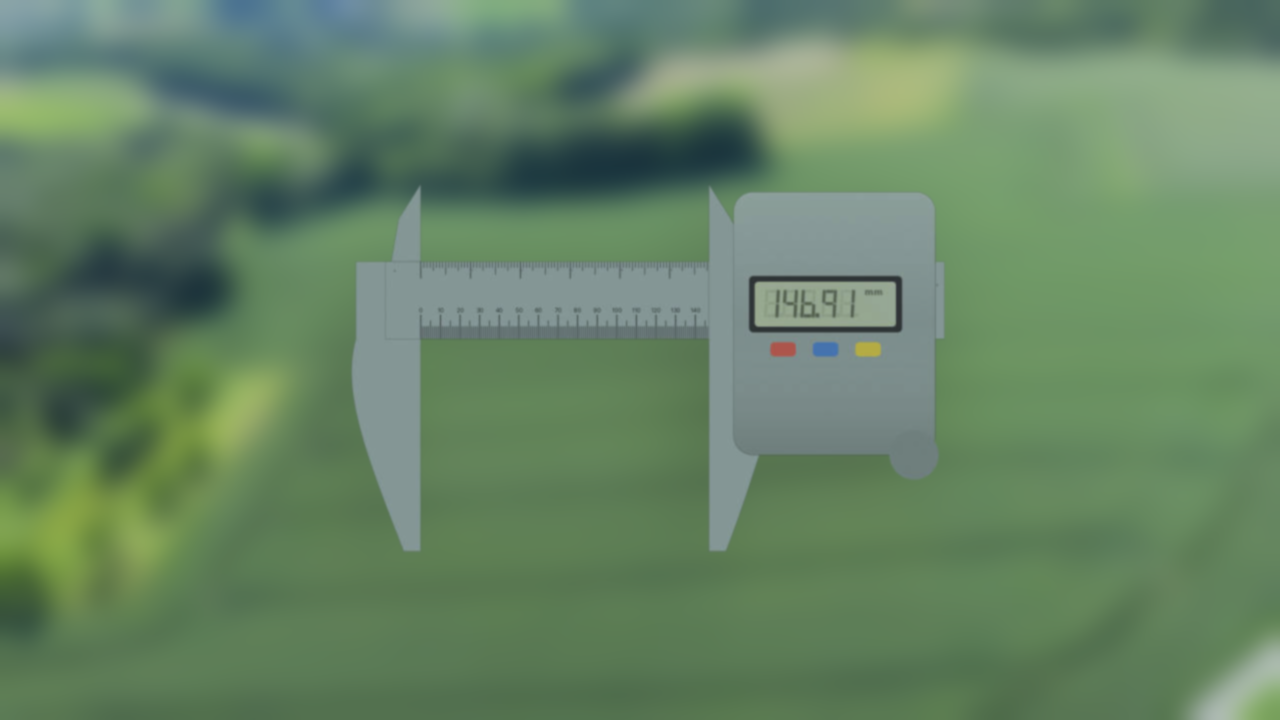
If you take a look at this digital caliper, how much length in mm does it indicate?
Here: 146.91 mm
